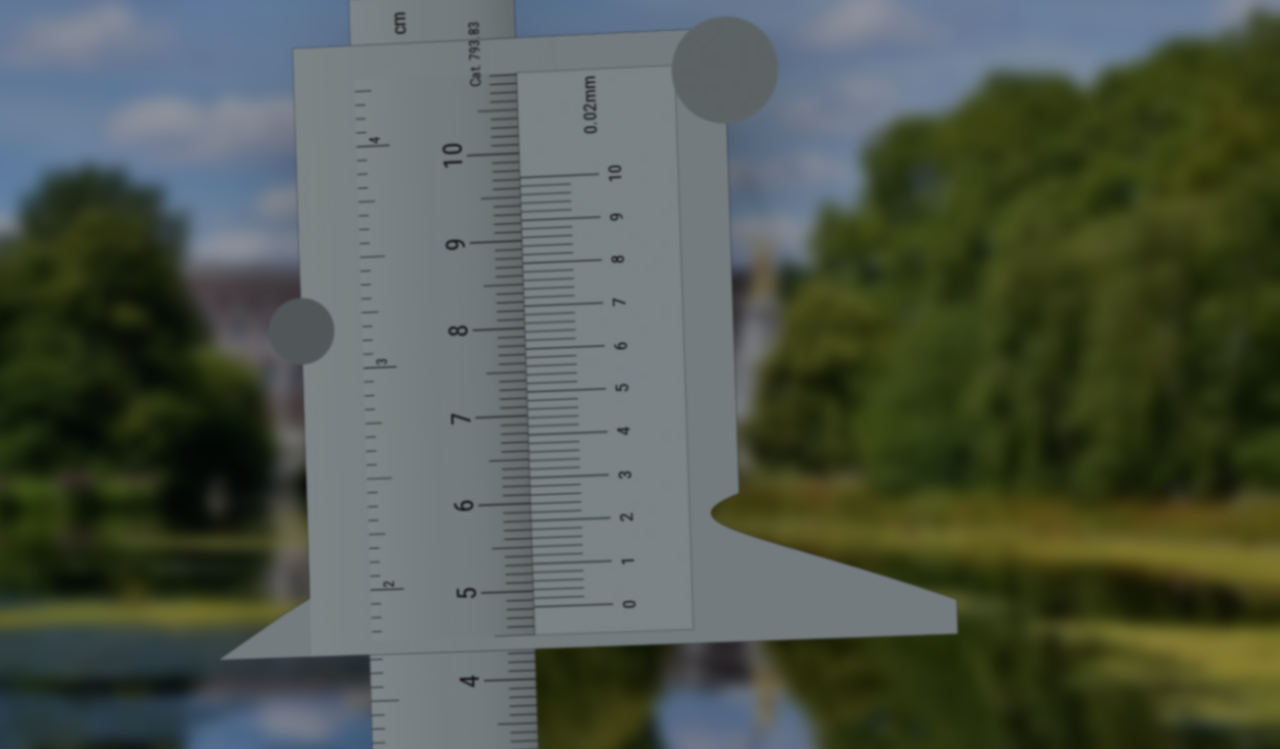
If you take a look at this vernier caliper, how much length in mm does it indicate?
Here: 48.2 mm
